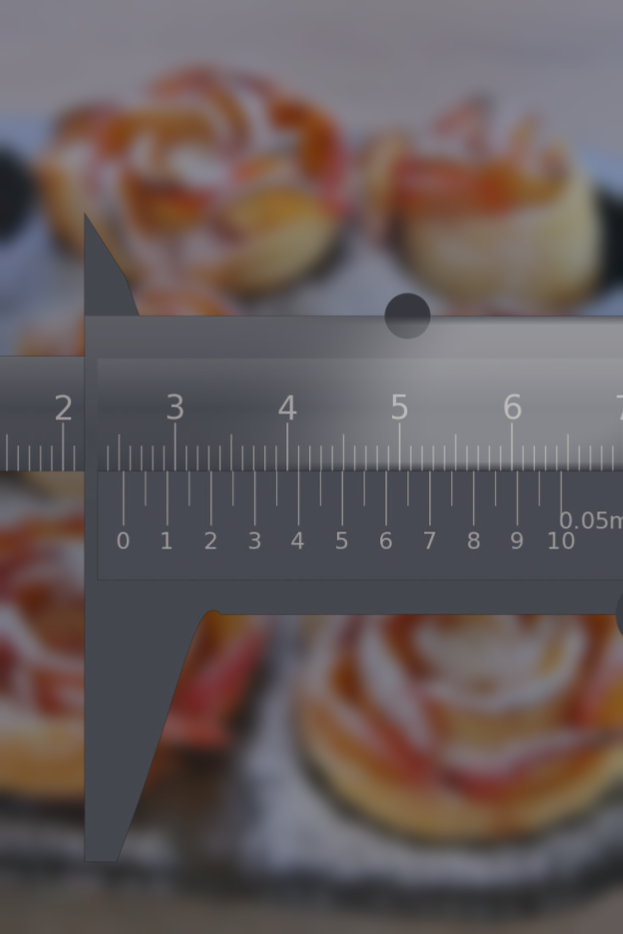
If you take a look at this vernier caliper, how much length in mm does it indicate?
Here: 25.4 mm
